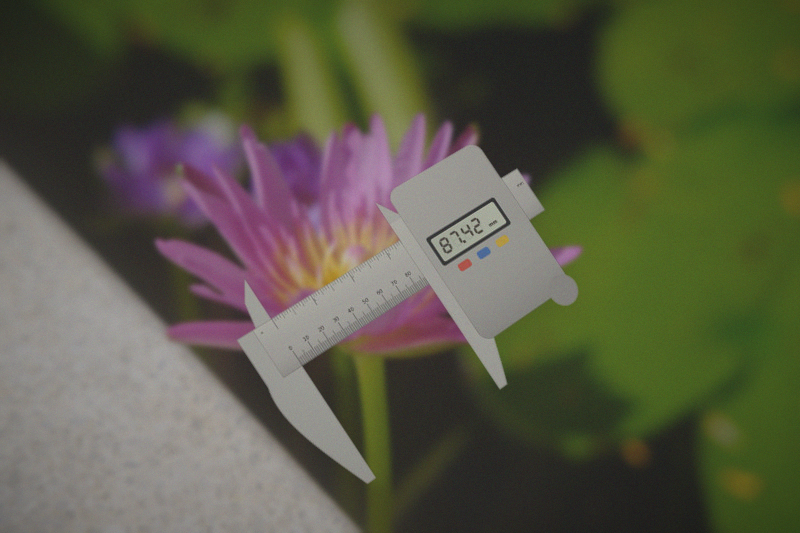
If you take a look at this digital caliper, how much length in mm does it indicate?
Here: 87.42 mm
